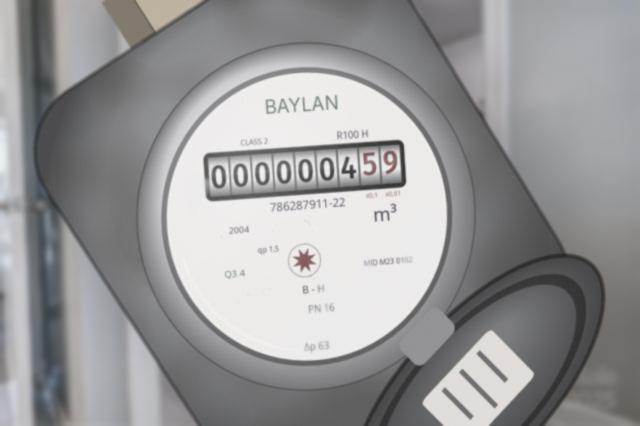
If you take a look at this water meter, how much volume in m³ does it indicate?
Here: 4.59 m³
